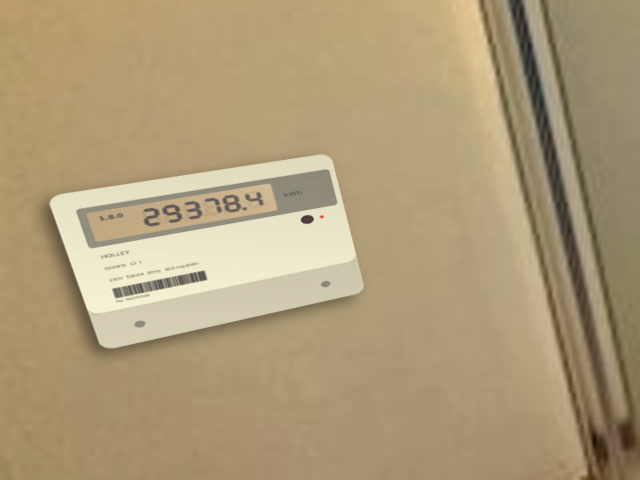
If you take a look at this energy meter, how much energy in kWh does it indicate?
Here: 29378.4 kWh
